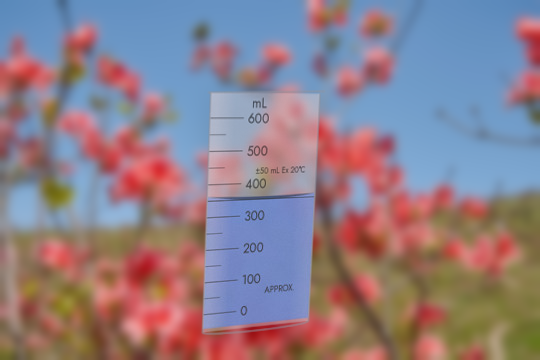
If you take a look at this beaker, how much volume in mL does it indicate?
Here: 350 mL
